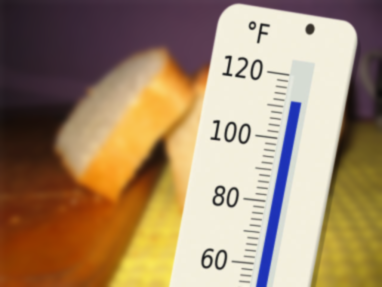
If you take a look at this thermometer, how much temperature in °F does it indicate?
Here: 112 °F
